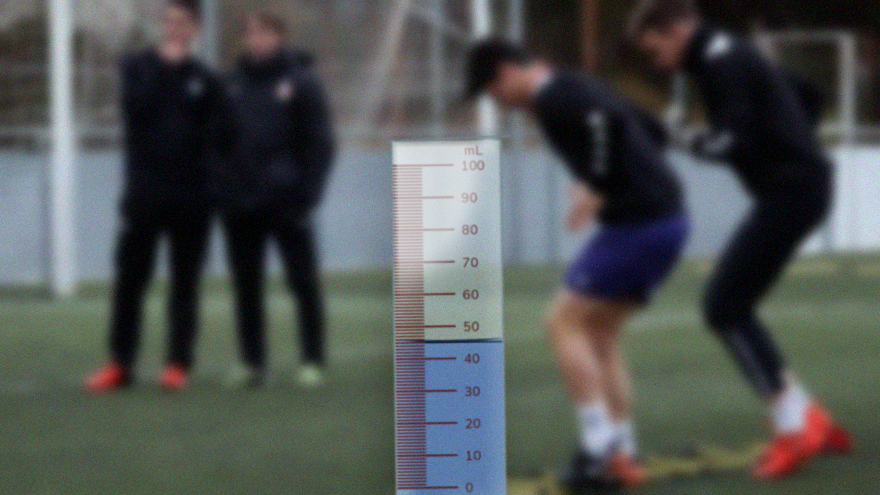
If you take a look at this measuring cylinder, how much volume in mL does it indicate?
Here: 45 mL
